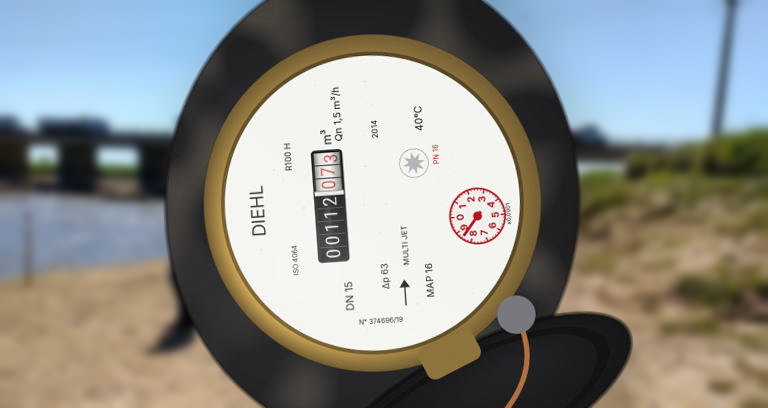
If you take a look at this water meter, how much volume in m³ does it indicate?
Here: 112.0728 m³
